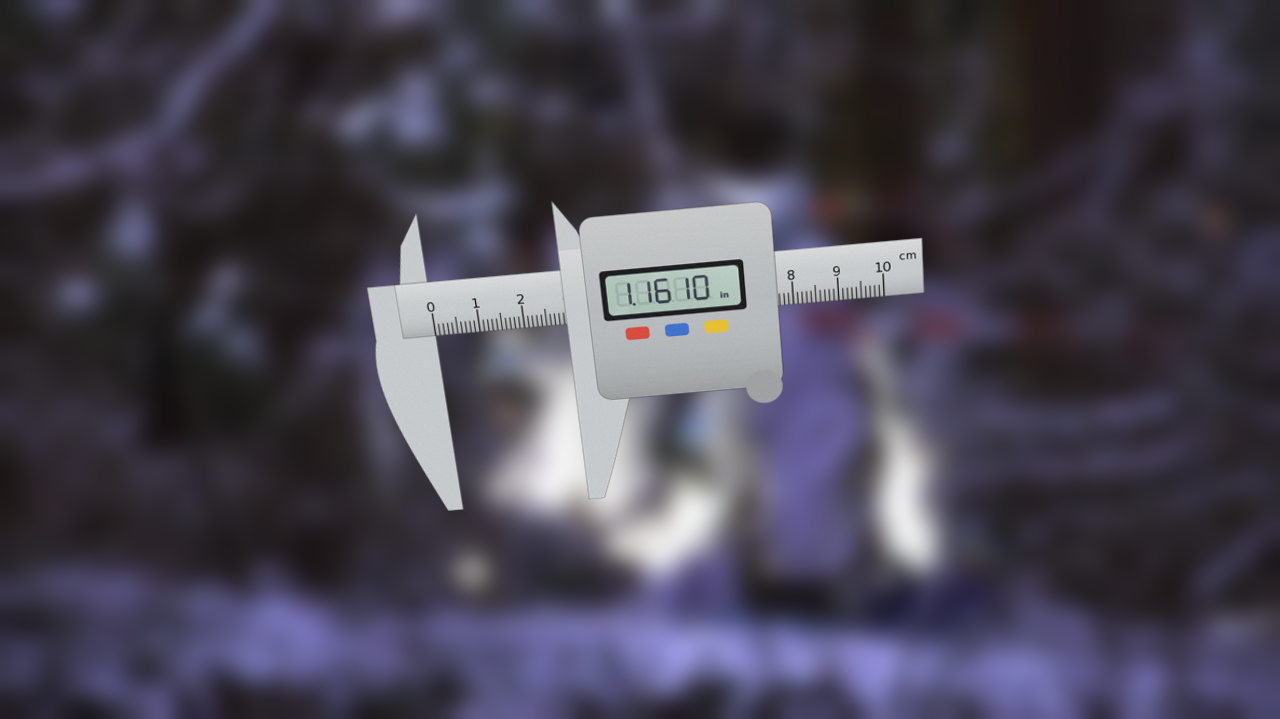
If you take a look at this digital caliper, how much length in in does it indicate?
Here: 1.1610 in
